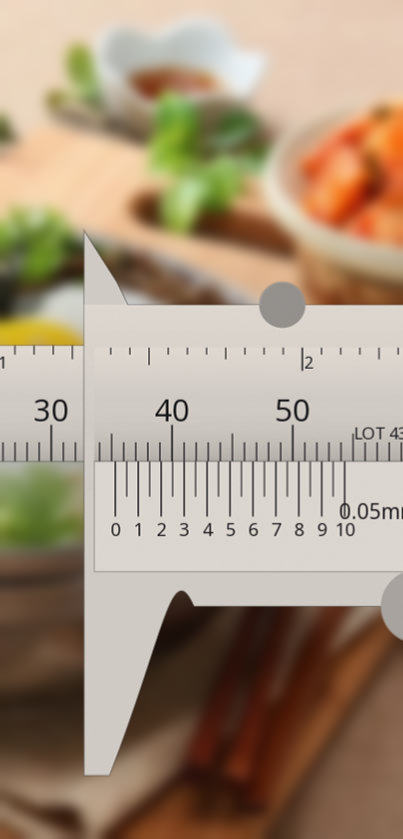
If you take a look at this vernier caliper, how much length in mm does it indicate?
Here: 35.3 mm
